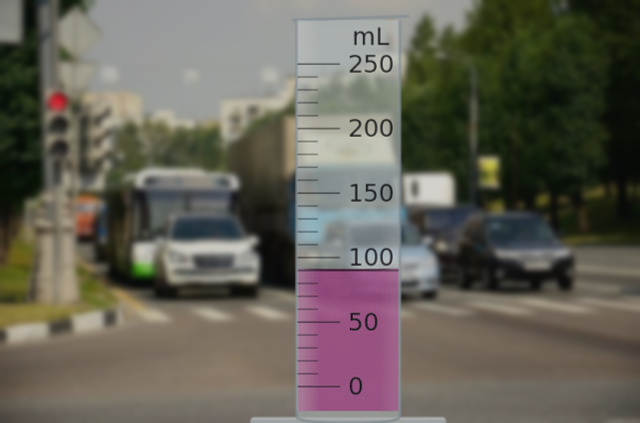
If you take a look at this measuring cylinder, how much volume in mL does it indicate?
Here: 90 mL
